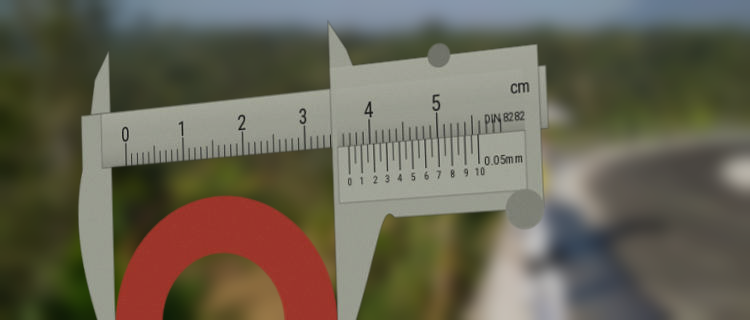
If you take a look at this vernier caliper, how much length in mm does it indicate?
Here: 36.8 mm
